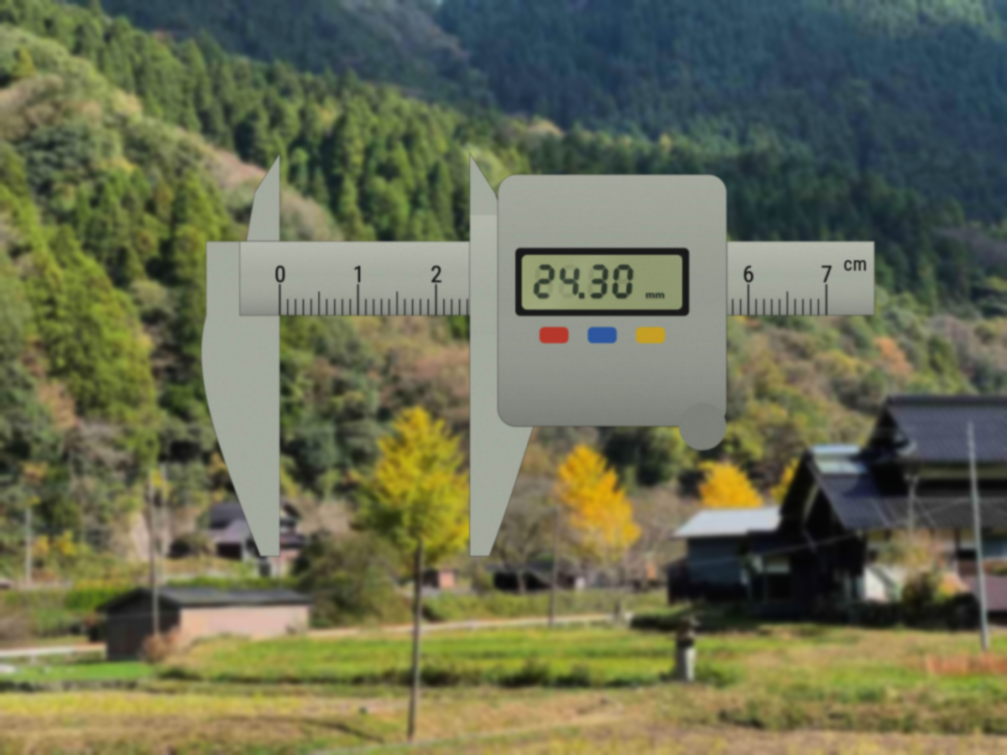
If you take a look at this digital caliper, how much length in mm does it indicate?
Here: 24.30 mm
